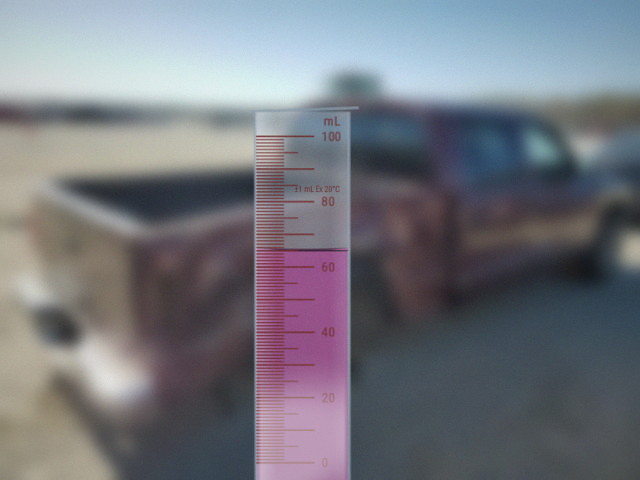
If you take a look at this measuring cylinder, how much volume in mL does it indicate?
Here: 65 mL
